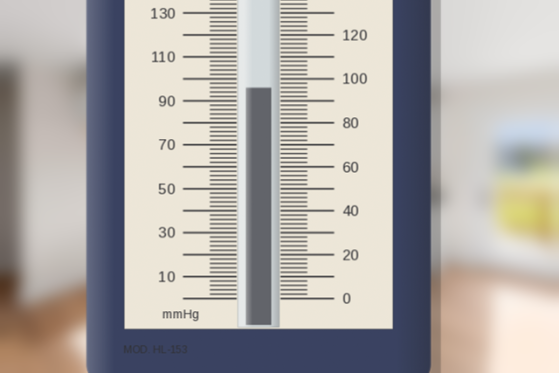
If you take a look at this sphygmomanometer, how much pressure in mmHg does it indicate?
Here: 96 mmHg
